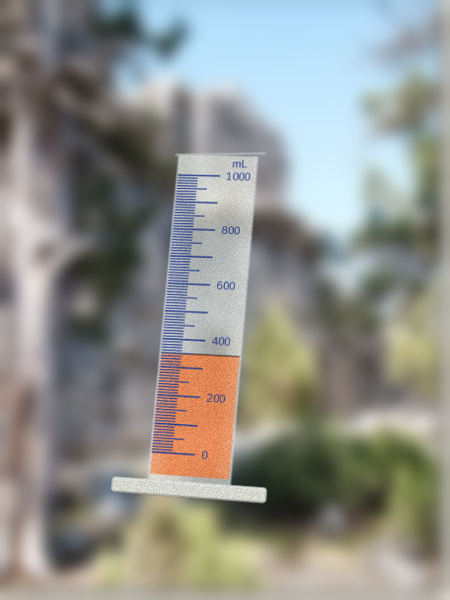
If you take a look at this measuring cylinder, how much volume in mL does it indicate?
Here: 350 mL
